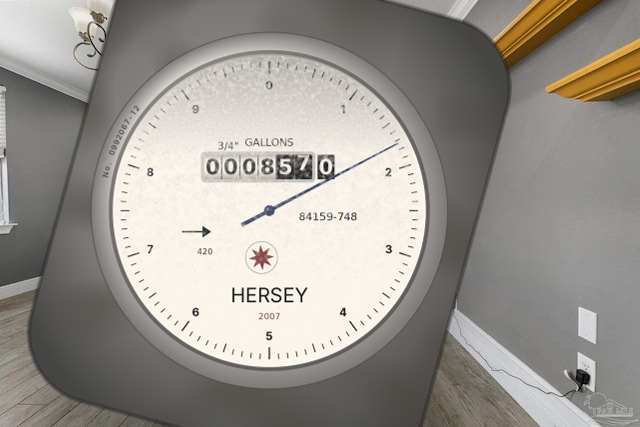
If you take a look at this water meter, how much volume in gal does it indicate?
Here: 8571.7 gal
